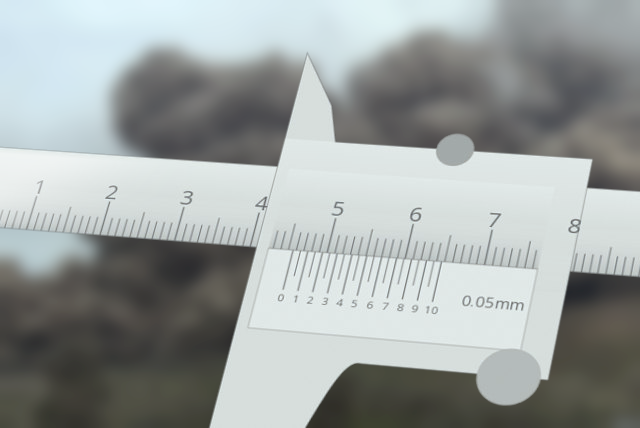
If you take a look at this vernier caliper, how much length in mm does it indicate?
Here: 45.6 mm
